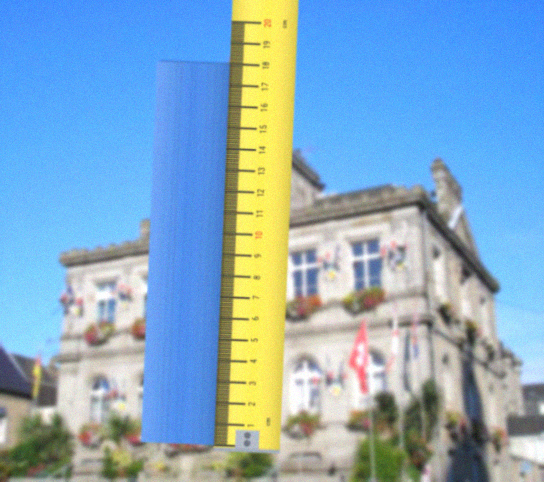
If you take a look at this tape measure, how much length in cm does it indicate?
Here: 18 cm
